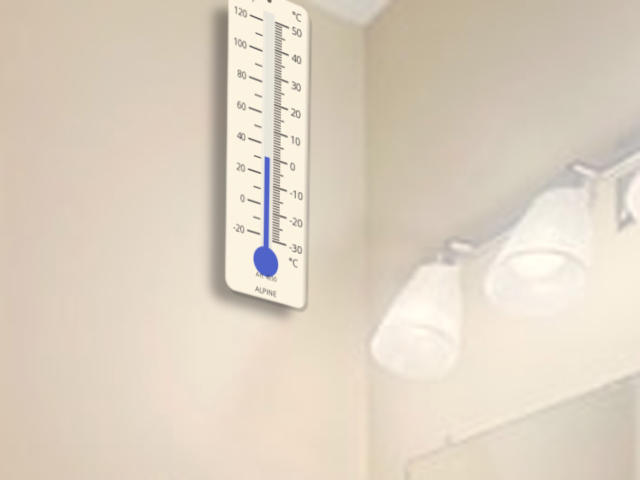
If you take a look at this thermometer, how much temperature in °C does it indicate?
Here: 0 °C
